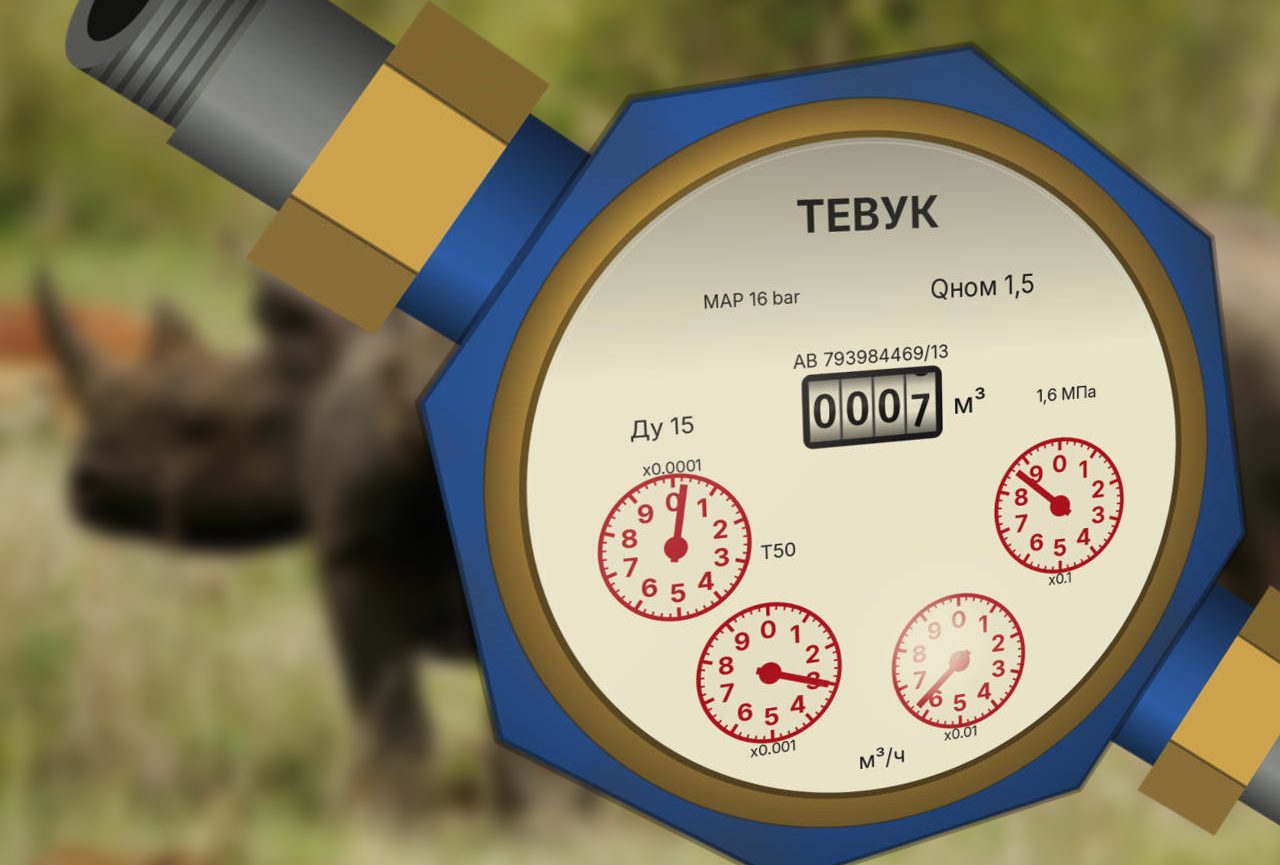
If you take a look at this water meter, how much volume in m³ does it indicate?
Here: 6.8630 m³
